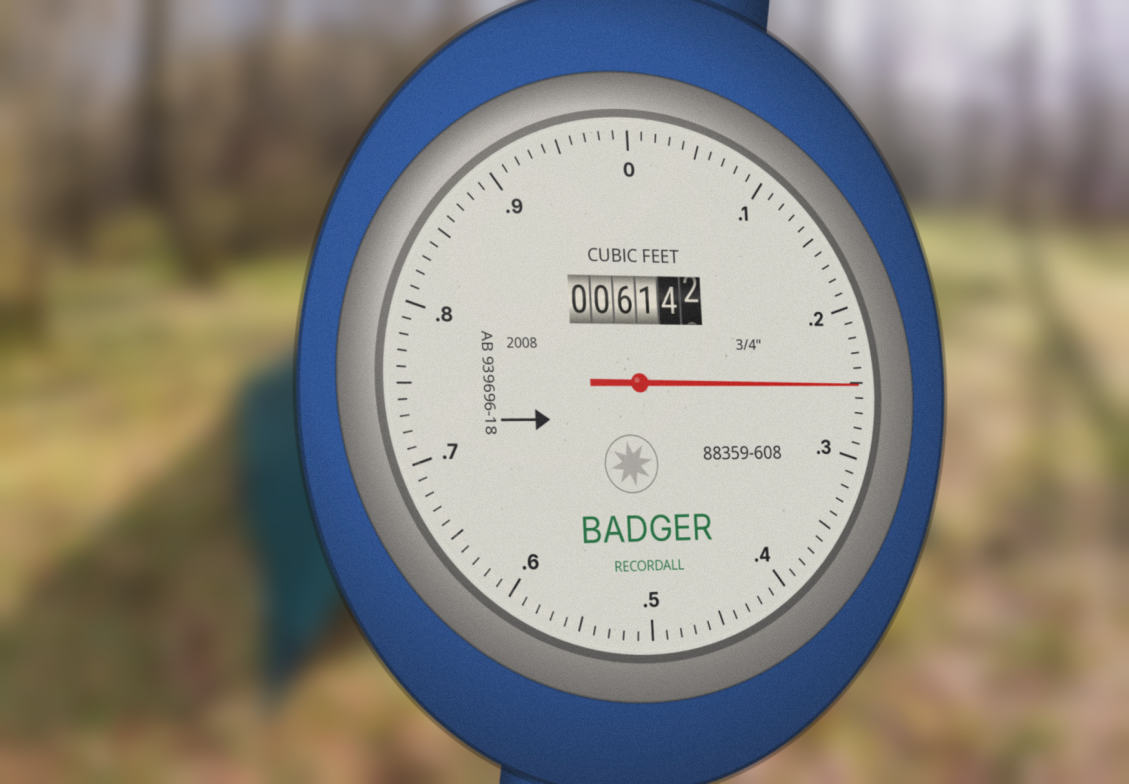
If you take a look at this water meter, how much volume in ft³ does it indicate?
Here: 6142.25 ft³
